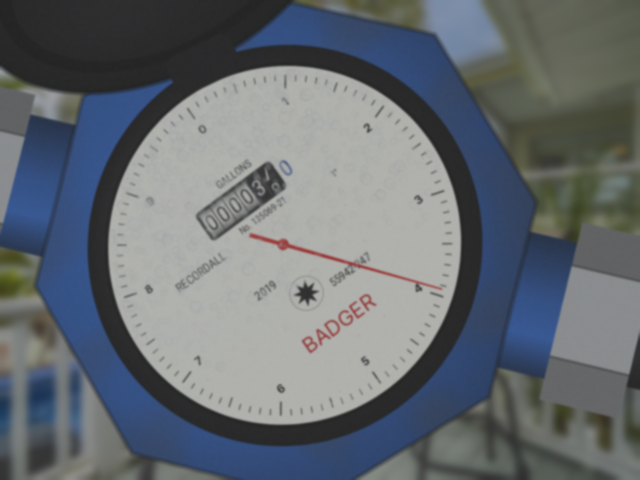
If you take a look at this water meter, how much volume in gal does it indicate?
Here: 373.9 gal
